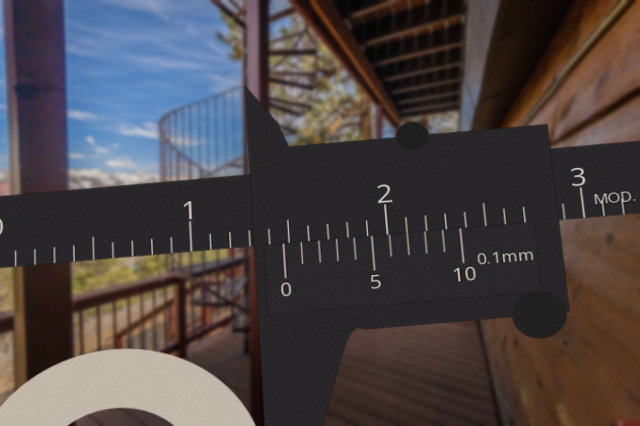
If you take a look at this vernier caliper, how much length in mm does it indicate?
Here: 14.7 mm
